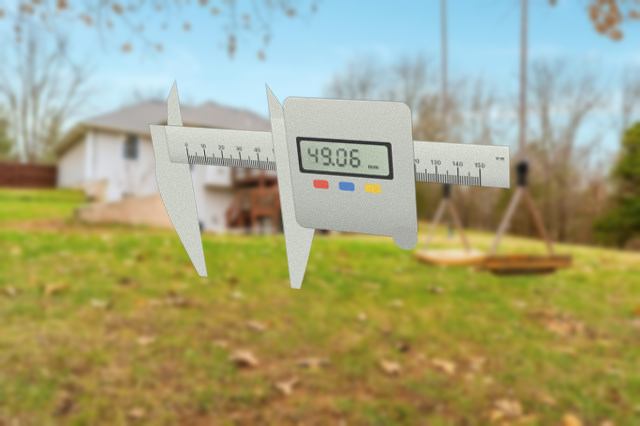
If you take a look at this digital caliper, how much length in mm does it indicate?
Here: 49.06 mm
